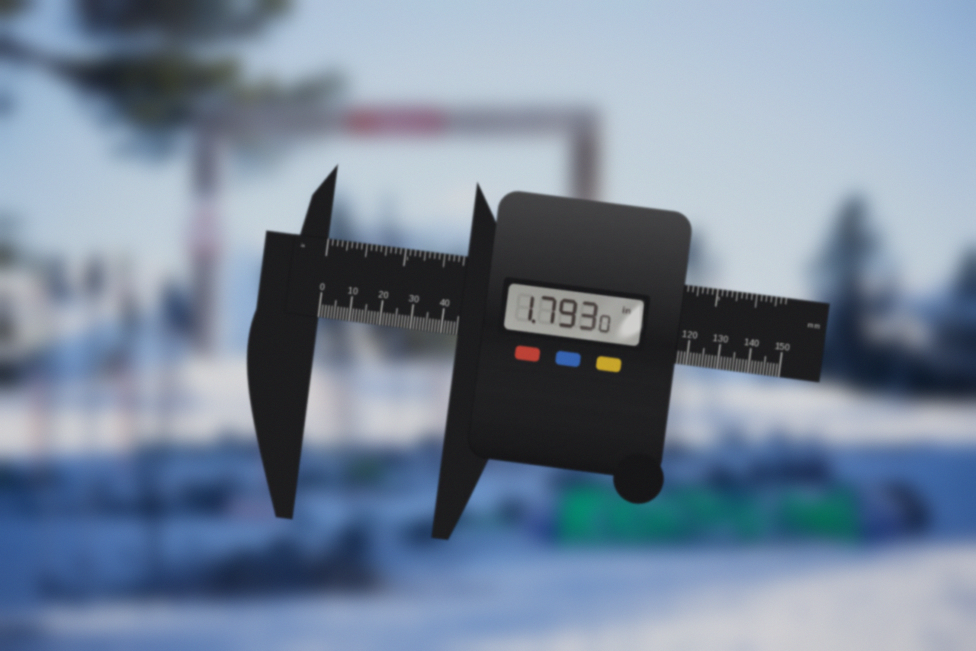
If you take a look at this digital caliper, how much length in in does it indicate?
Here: 1.7930 in
